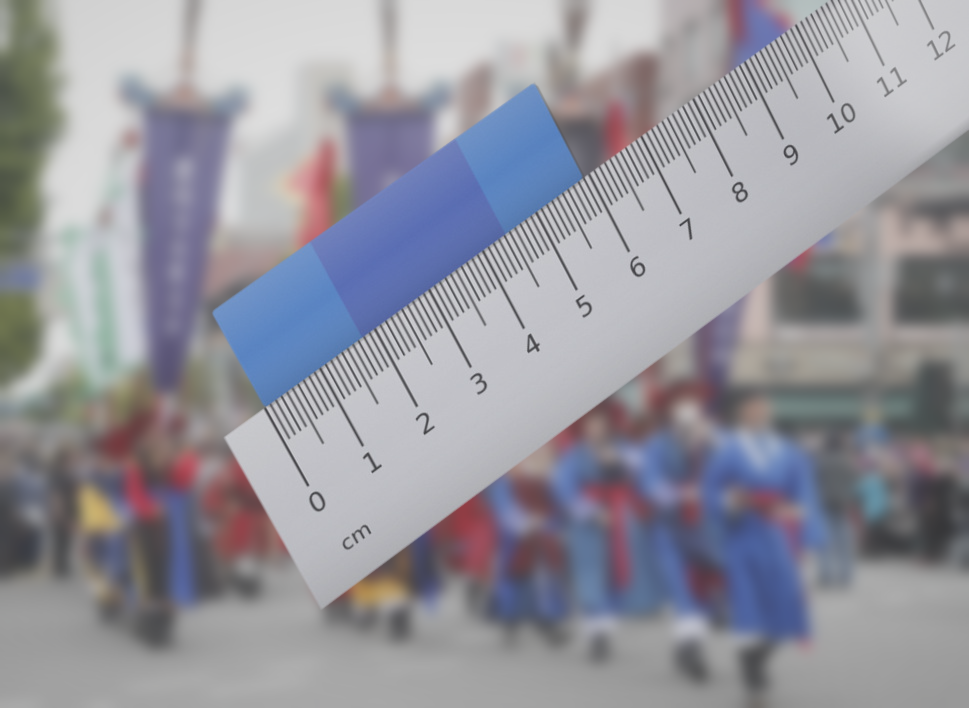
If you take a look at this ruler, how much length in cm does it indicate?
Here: 5.9 cm
